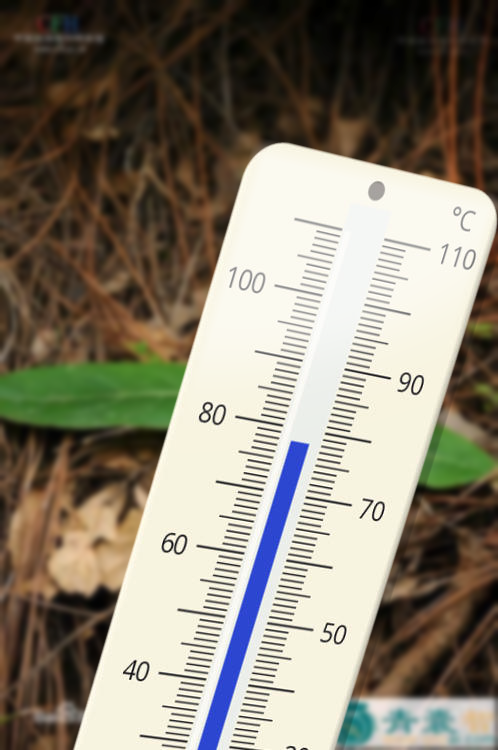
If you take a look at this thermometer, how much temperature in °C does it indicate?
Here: 78 °C
